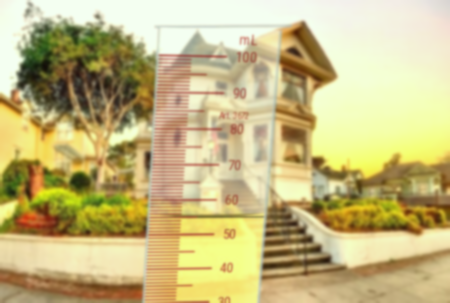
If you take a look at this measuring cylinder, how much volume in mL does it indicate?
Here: 55 mL
